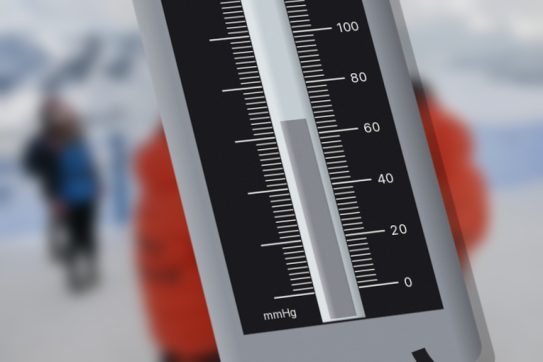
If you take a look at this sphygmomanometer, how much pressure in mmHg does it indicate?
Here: 66 mmHg
